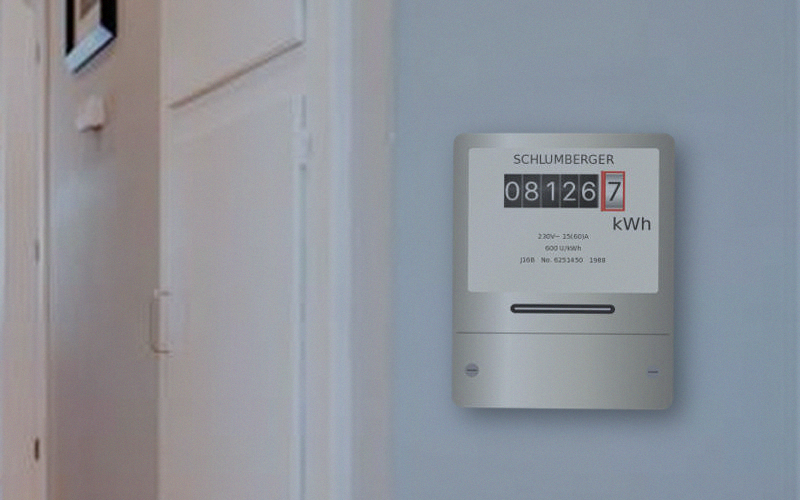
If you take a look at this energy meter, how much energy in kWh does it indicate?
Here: 8126.7 kWh
